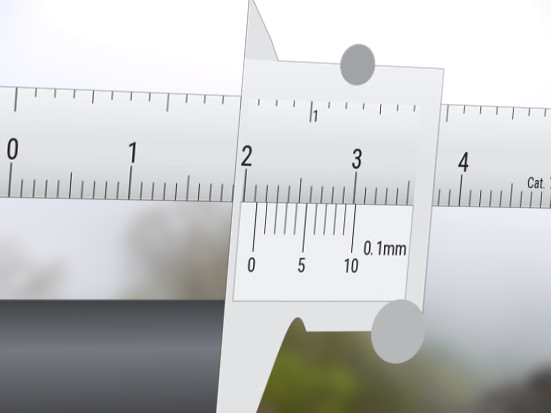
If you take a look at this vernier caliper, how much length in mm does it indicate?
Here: 21.2 mm
